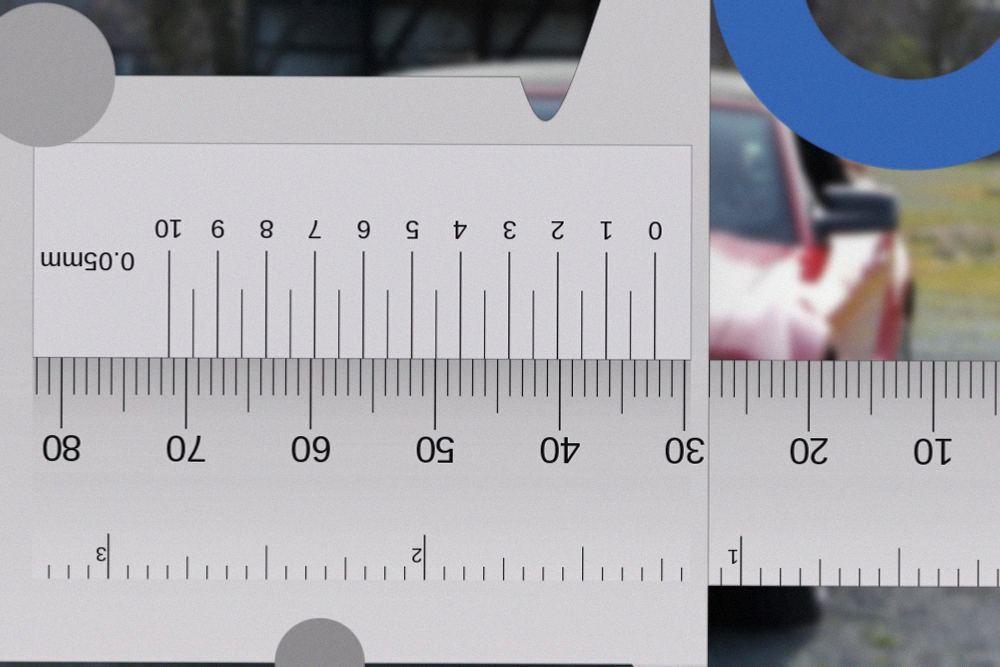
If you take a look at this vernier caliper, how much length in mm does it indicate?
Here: 32.4 mm
